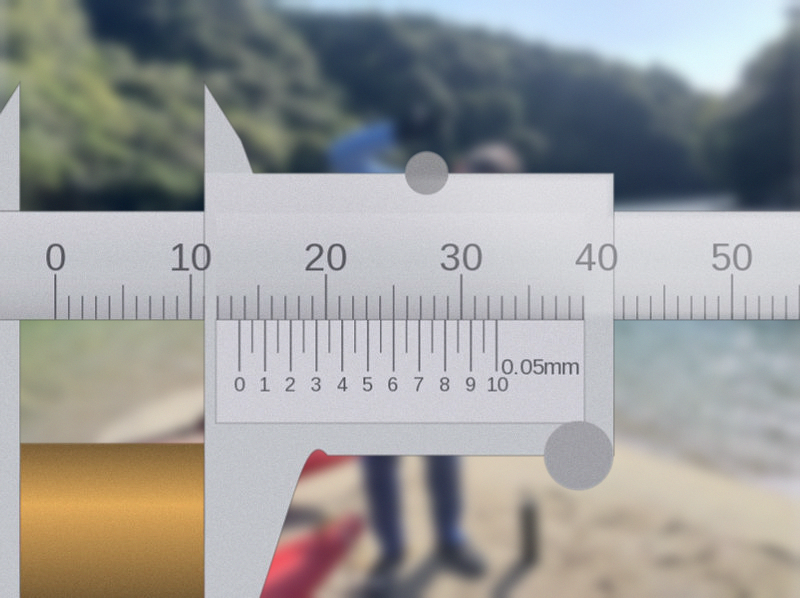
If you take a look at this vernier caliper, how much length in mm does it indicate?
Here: 13.6 mm
